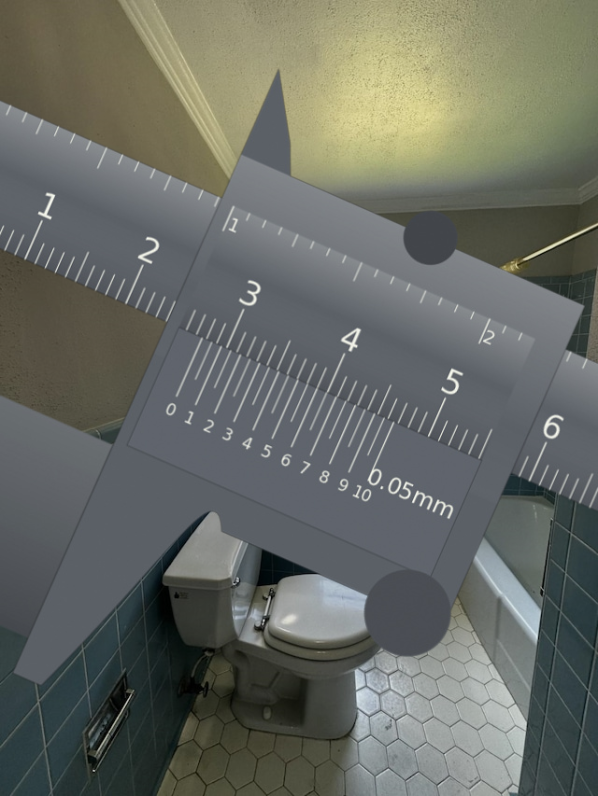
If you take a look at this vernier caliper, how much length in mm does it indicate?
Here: 27.6 mm
